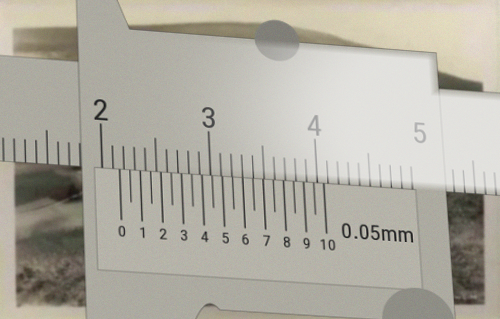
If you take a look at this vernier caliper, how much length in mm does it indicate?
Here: 21.6 mm
